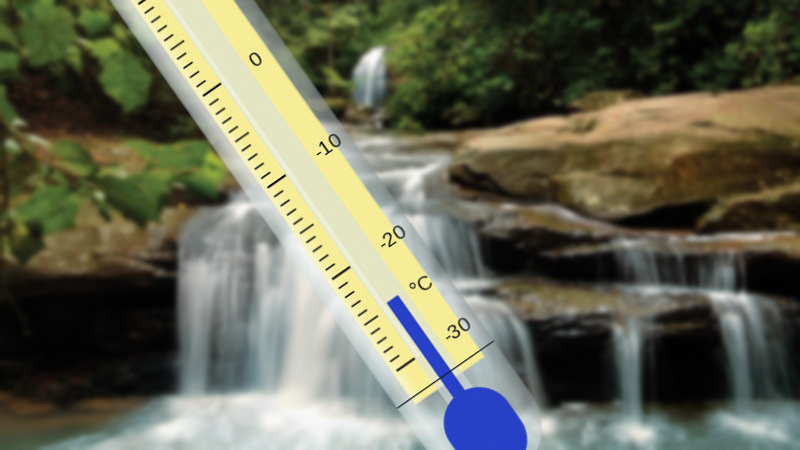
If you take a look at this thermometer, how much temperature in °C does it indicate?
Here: -24.5 °C
